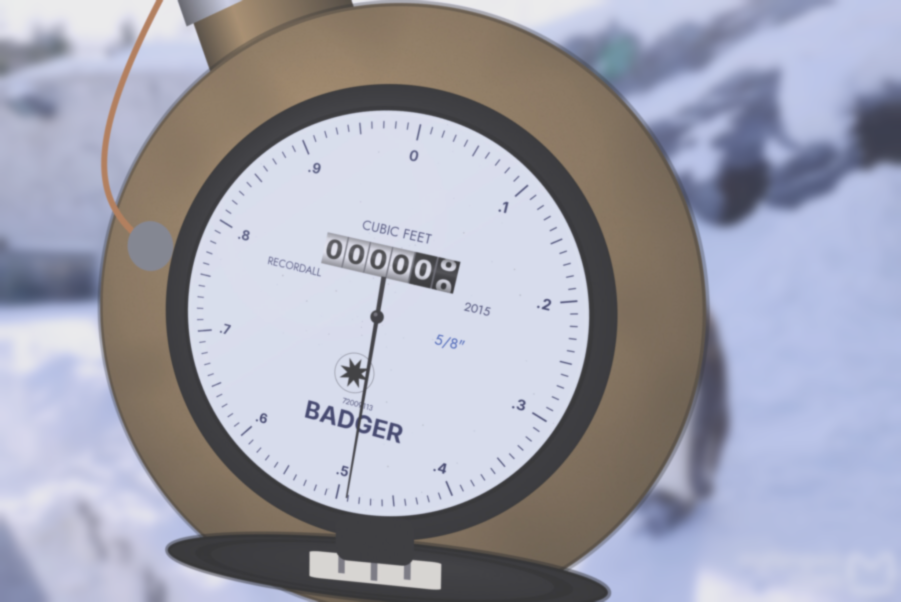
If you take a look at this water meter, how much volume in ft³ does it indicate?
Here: 8.49 ft³
